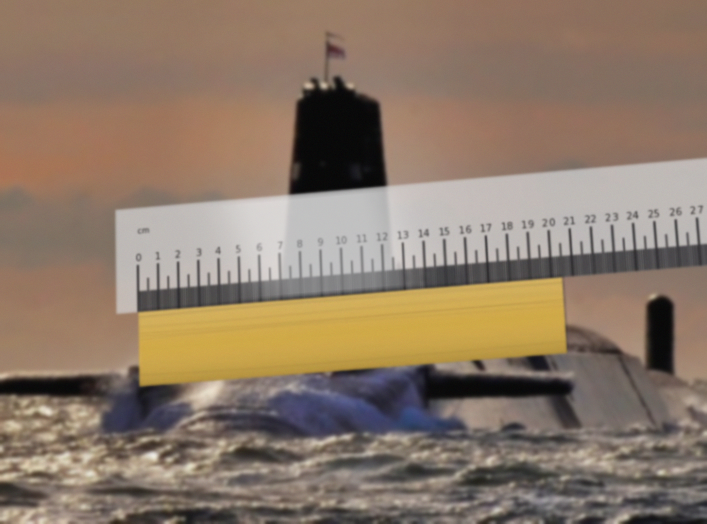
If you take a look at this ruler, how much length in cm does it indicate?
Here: 20.5 cm
